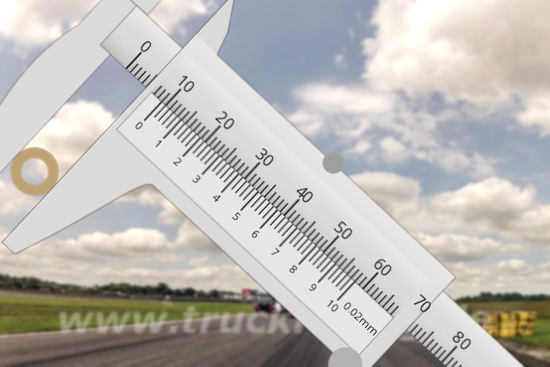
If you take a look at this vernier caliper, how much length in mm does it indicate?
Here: 9.0 mm
